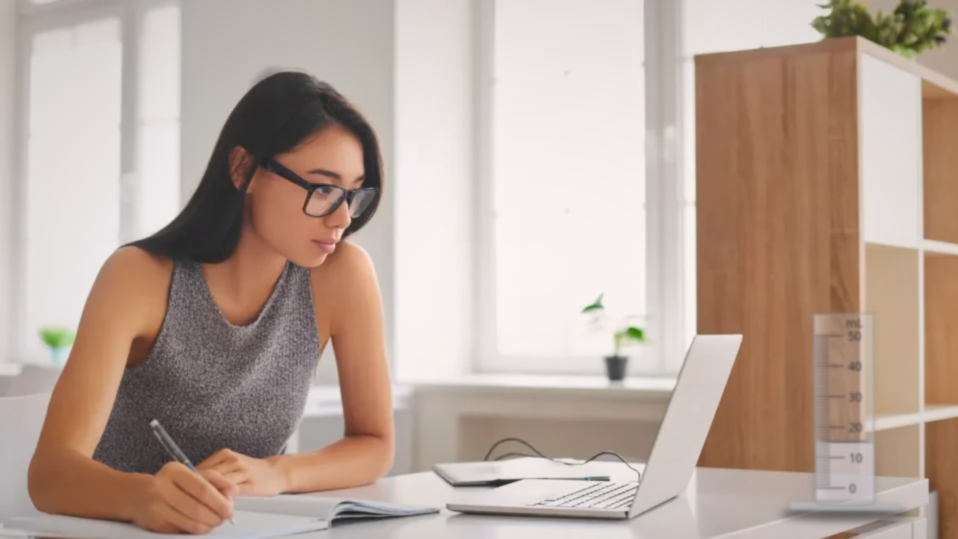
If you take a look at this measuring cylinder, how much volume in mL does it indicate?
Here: 15 mL
